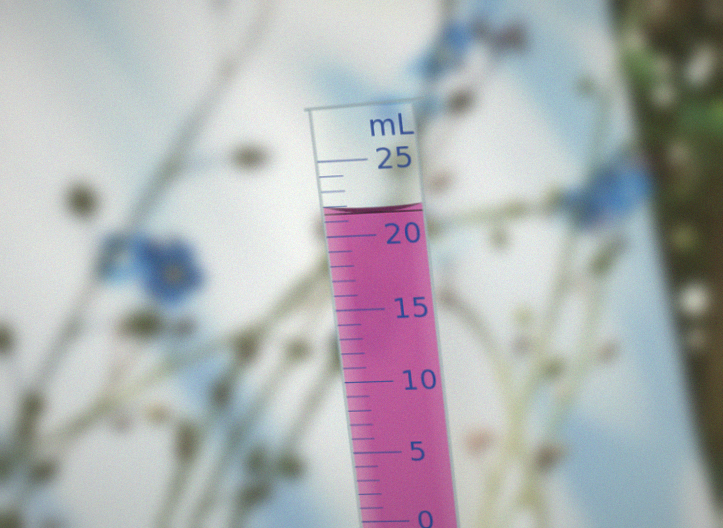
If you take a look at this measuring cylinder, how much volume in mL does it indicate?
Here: 21.5 mL
